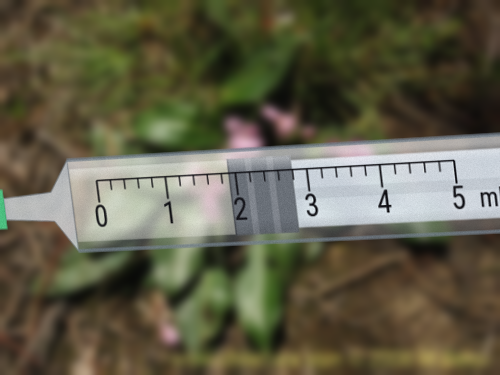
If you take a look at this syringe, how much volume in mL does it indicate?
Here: 1.9 mL
